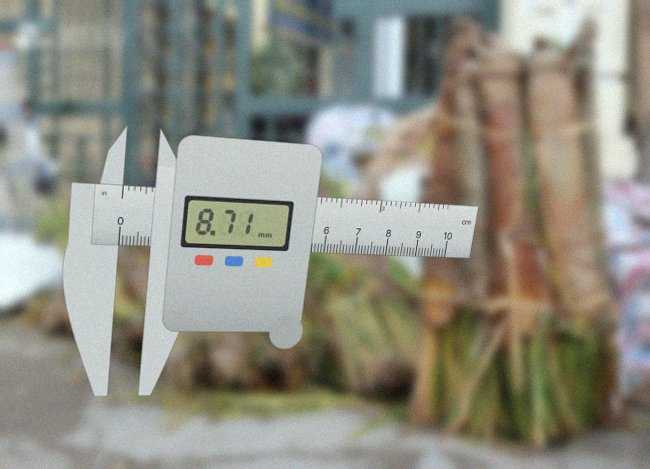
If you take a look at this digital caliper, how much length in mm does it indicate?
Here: 8.71 mm
